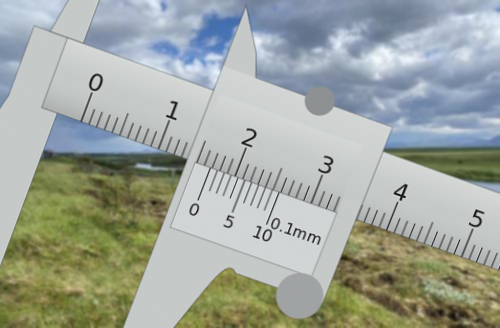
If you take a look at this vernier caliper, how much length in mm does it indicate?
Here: 16.8 mm
